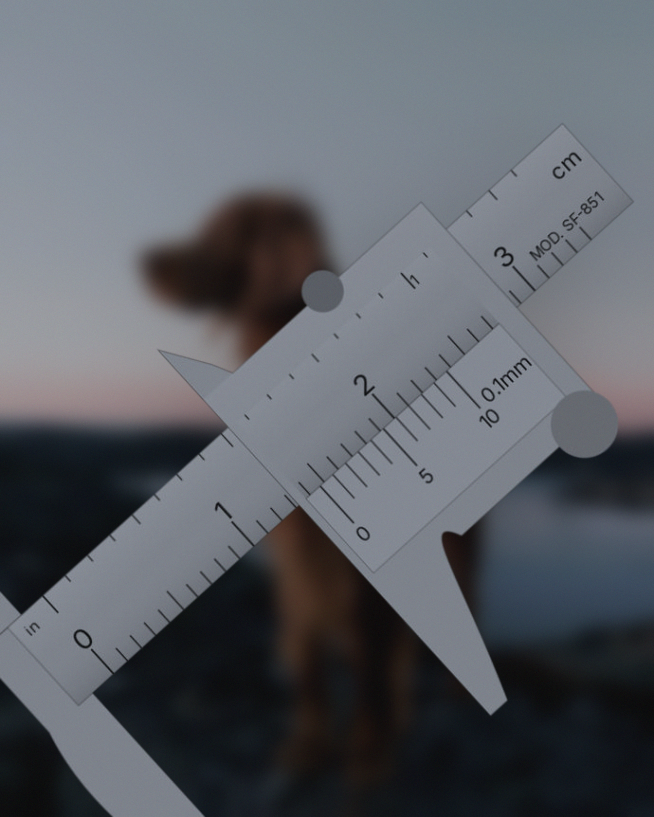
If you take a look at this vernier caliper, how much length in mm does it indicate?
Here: 14.7 mm
